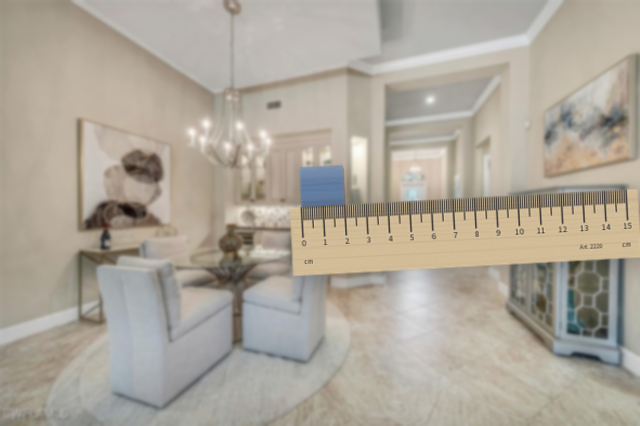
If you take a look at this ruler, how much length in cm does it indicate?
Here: 2 cm
